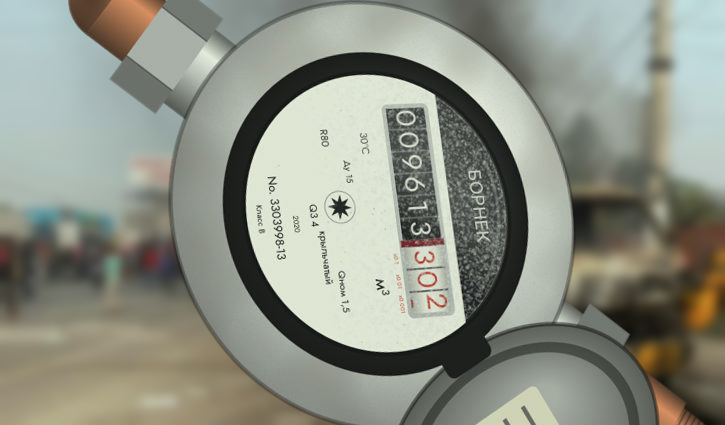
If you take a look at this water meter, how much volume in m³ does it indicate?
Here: 9613.302 m³
